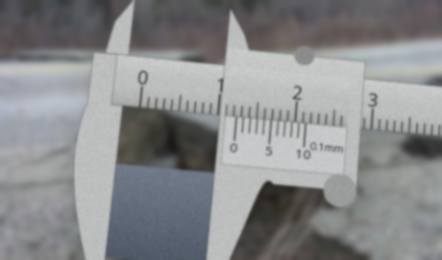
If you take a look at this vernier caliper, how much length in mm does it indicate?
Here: 12.4 mm
